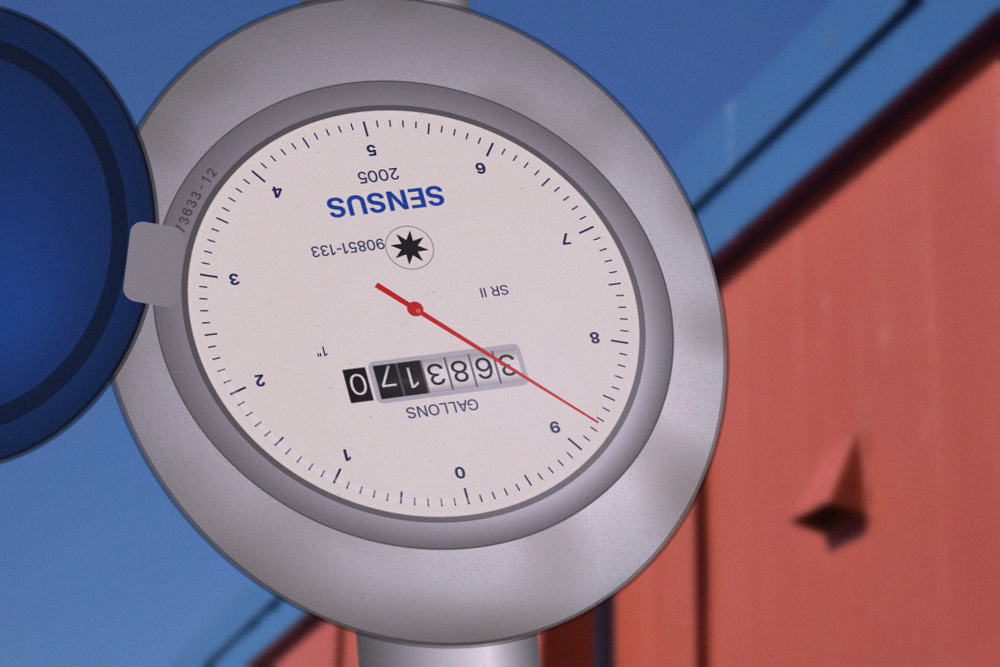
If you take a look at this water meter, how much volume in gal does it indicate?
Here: 3683168.7 gal
